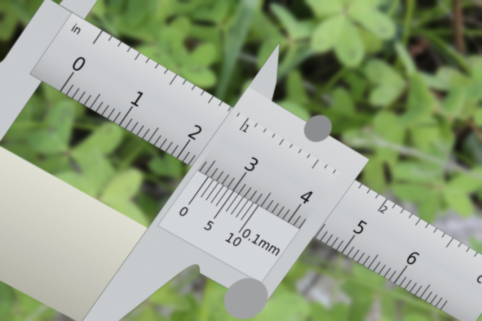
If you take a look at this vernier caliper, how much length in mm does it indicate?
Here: 25.6 mm
